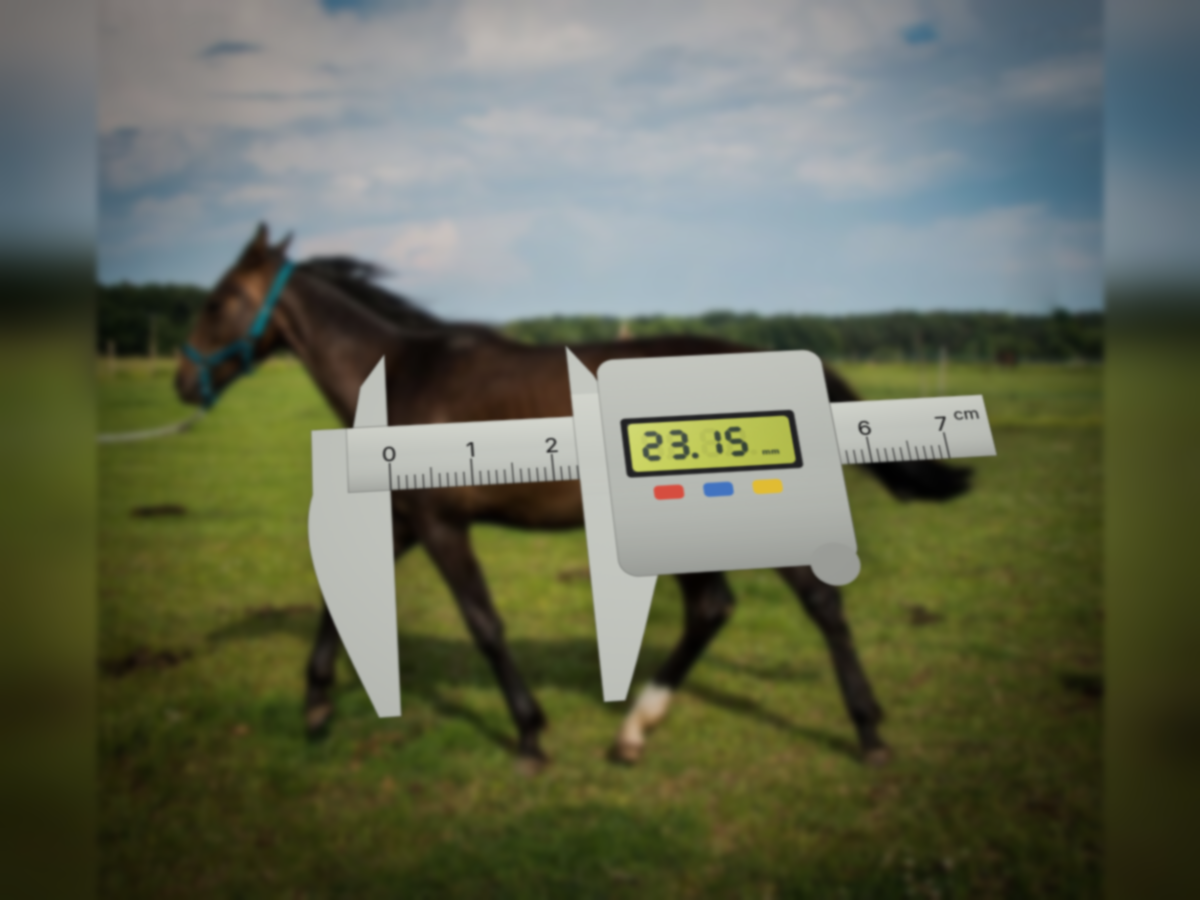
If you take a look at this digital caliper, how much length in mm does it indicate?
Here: 23.15 mm
